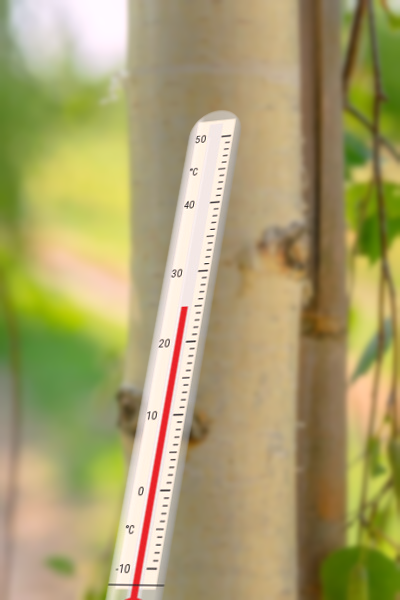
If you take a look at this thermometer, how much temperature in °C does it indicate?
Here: 25 °C
